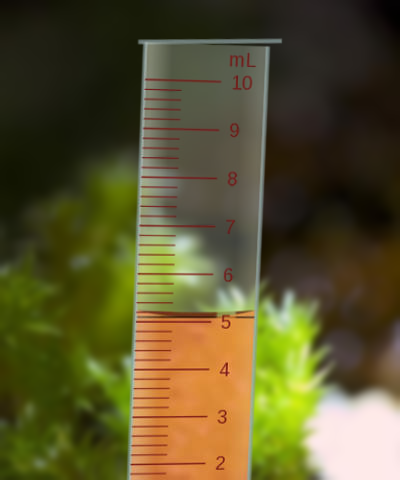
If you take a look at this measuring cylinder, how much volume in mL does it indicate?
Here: 5.1 mL
